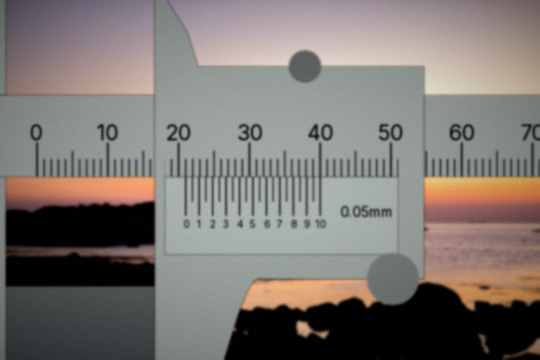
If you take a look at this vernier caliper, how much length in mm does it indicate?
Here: 21.0 mm
